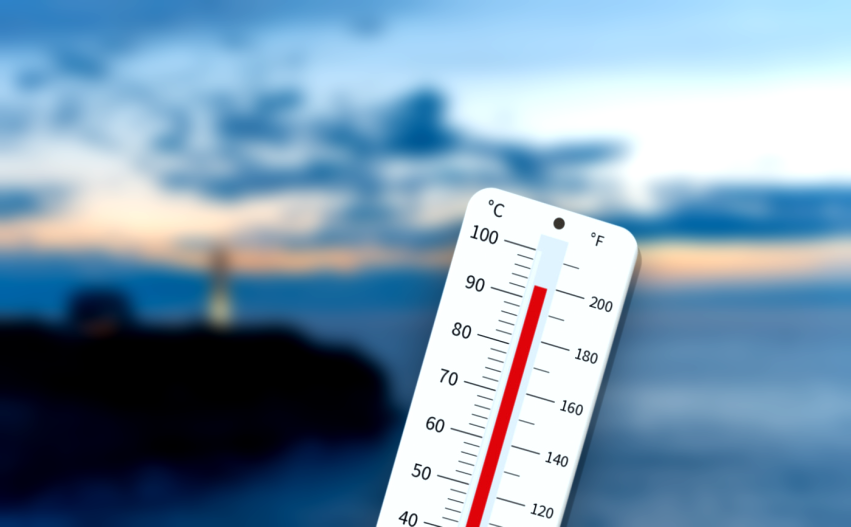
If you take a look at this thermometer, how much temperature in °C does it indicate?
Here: 93 °C
